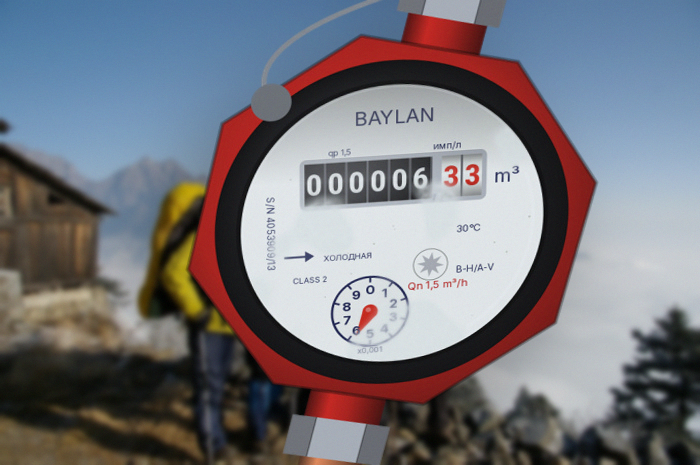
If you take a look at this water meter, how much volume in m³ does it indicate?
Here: 6.335 m³
